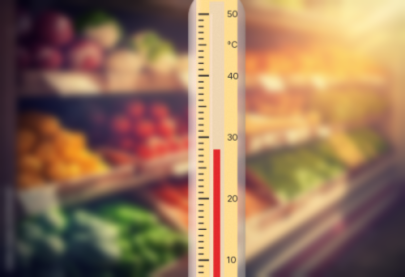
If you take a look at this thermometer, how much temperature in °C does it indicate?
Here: 28 °C
